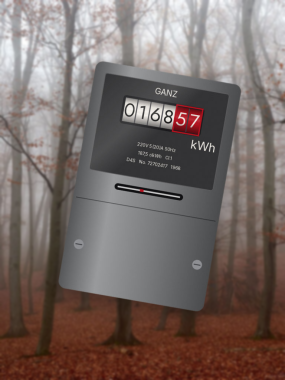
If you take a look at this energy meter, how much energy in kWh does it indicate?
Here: 168.57 kWh
